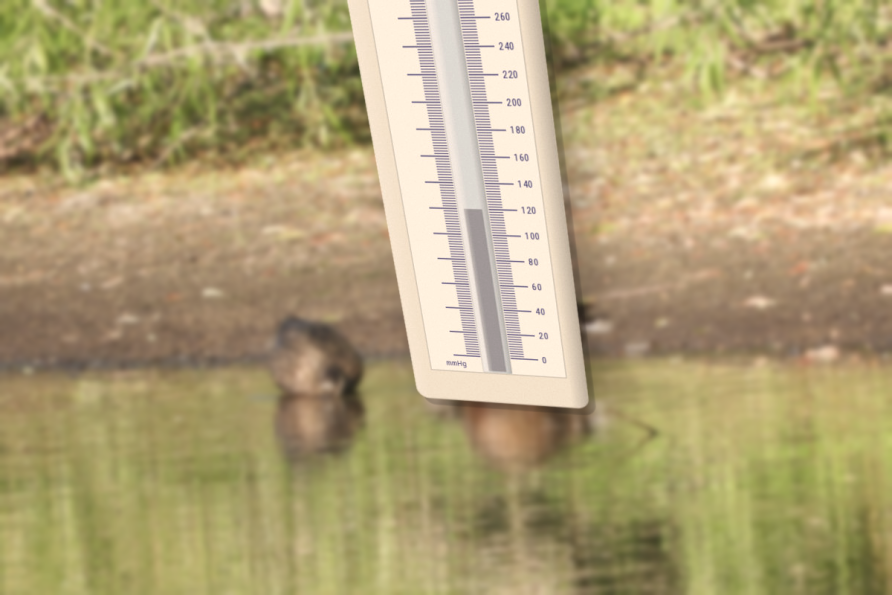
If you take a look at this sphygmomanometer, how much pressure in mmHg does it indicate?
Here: 120 mmHg
